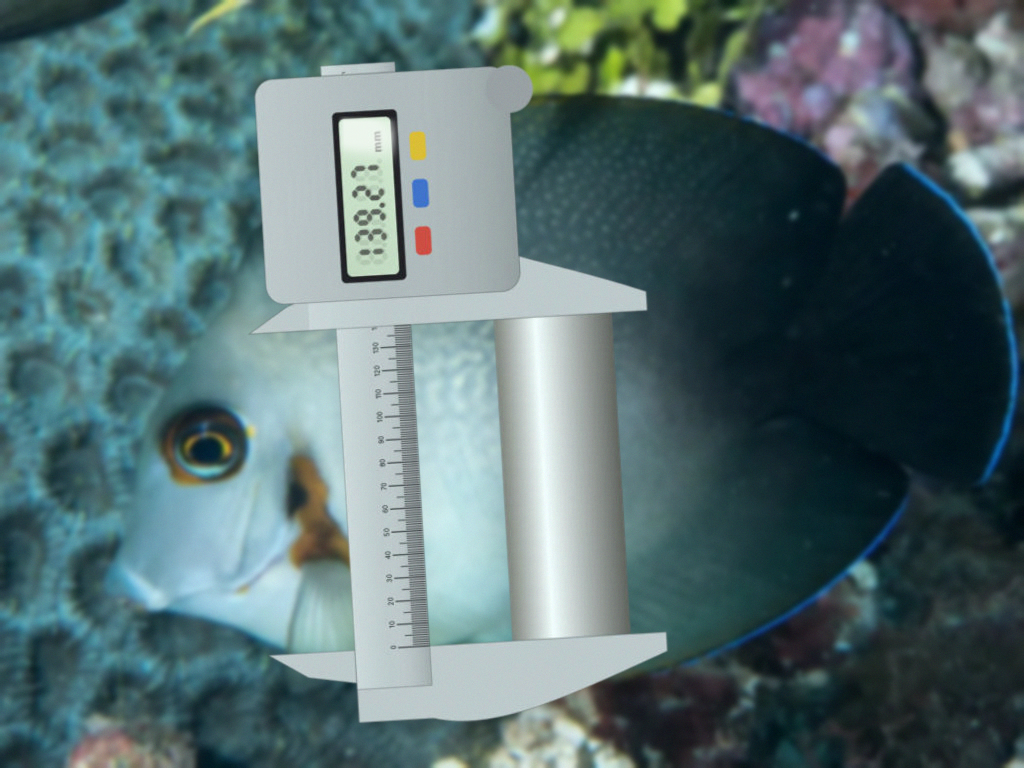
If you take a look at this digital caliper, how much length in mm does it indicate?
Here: 139.27 mm
